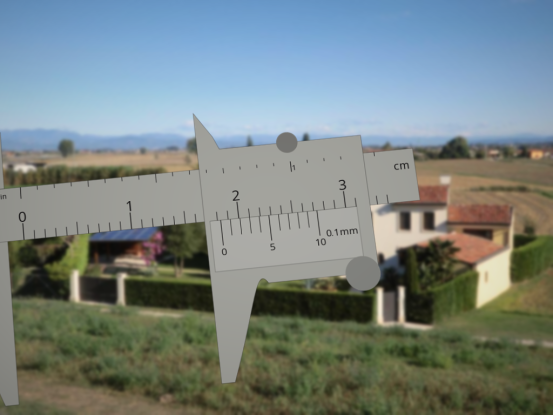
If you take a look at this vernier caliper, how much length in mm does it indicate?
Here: 18.3 mm
